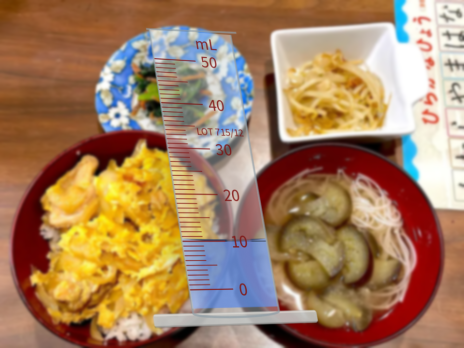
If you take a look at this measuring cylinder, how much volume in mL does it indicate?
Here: 10 mL
